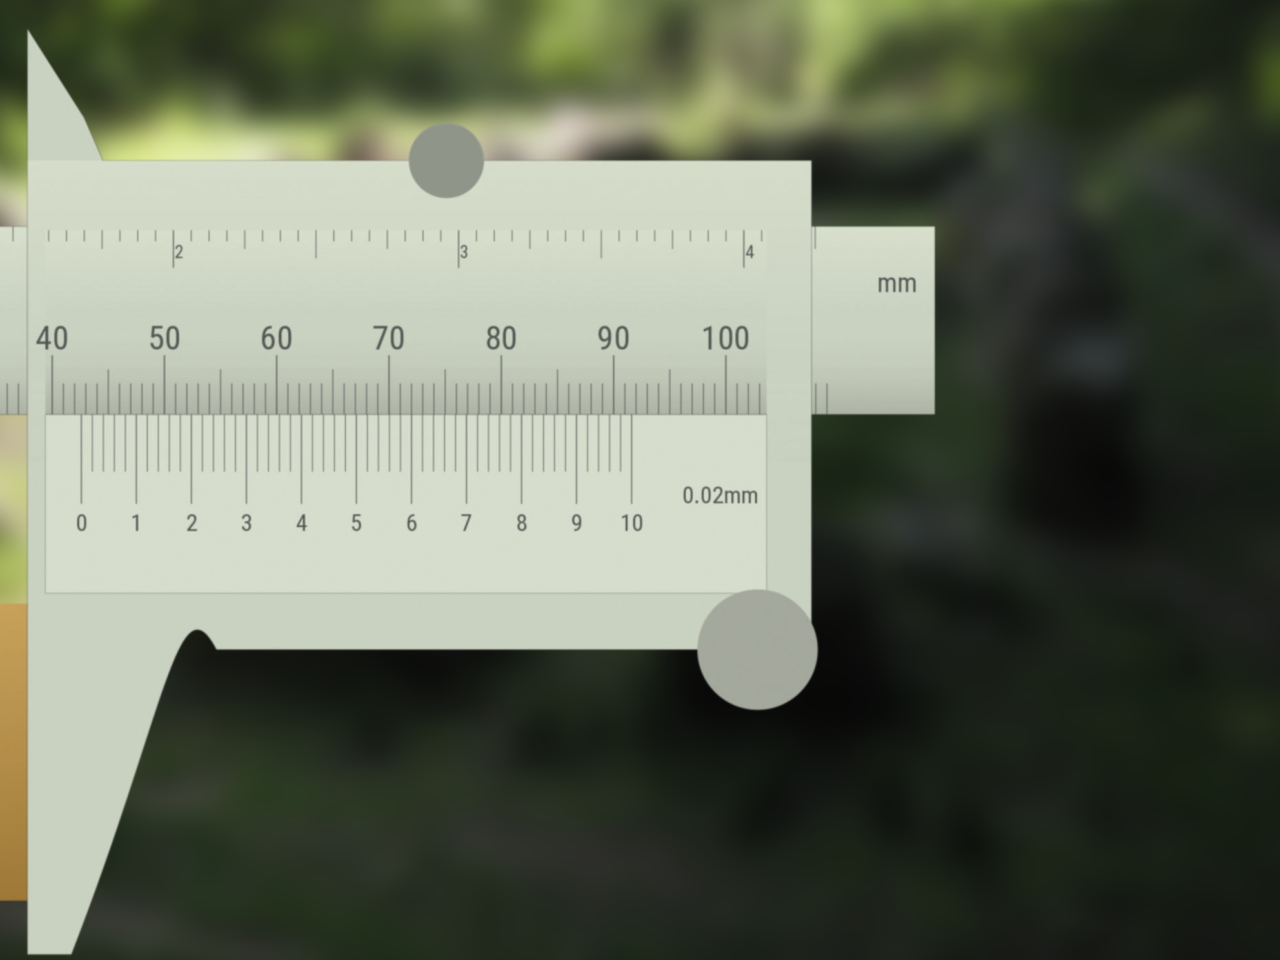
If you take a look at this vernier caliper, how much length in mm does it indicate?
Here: 42.6 mm
